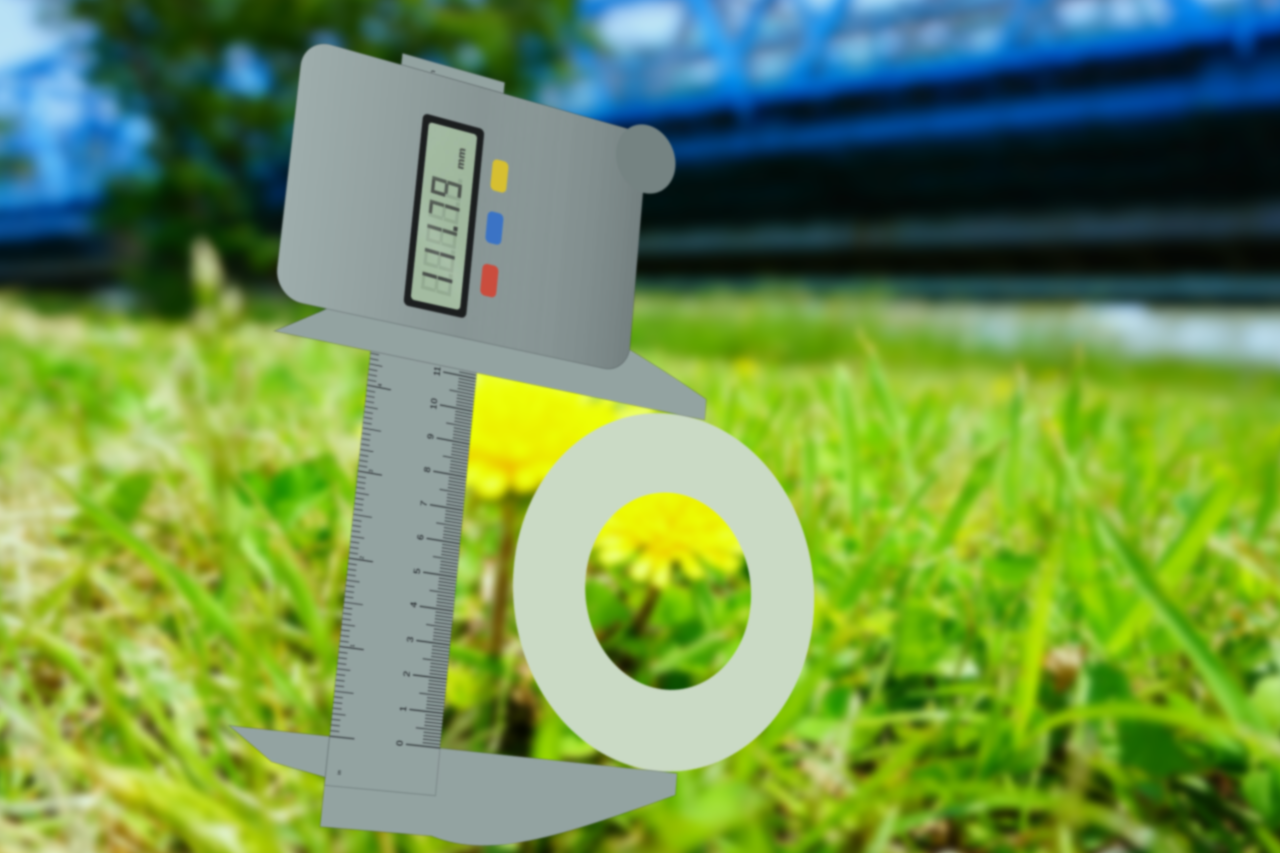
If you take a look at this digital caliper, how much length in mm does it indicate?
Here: 111.79 mm
